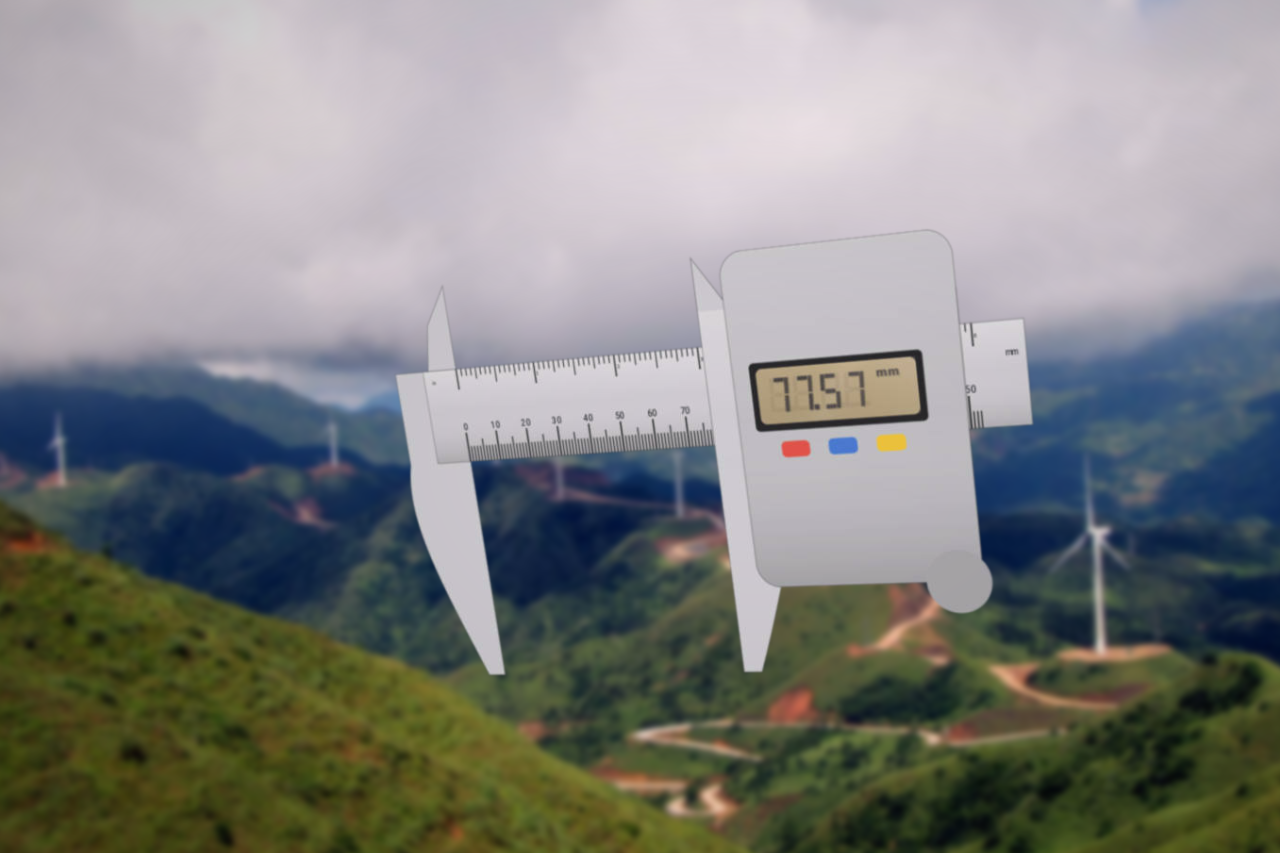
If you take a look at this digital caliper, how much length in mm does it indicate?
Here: 77.57 mm
